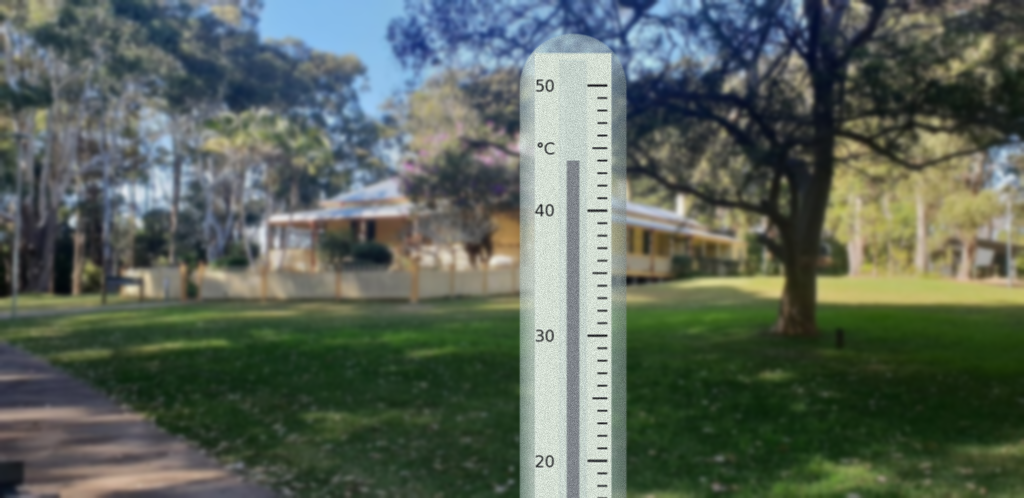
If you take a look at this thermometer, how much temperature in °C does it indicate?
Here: 44 °C
